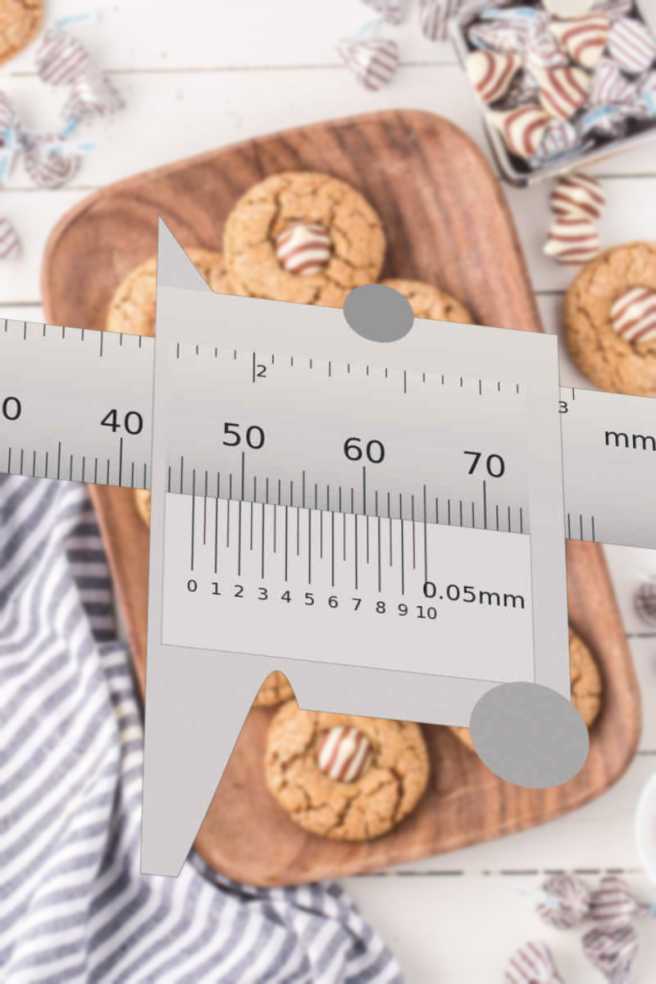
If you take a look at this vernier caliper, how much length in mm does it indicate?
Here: 46.0 mm
